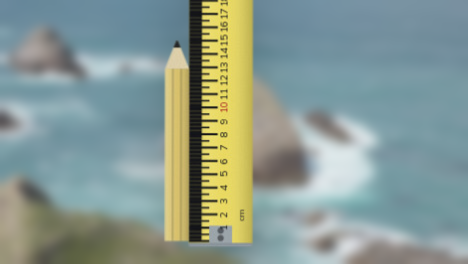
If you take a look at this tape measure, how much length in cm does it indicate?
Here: 15 cm
